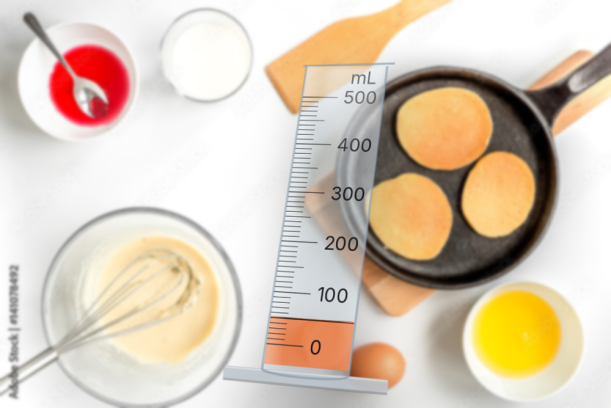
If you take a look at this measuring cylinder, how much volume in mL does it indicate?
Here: 50 mL
